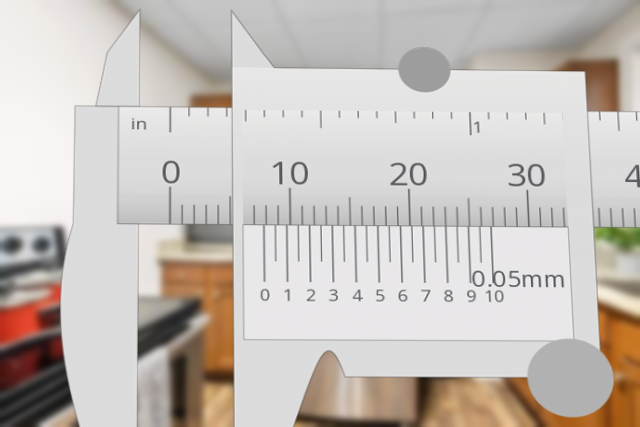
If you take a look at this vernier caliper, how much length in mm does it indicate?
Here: 7.8 mm
